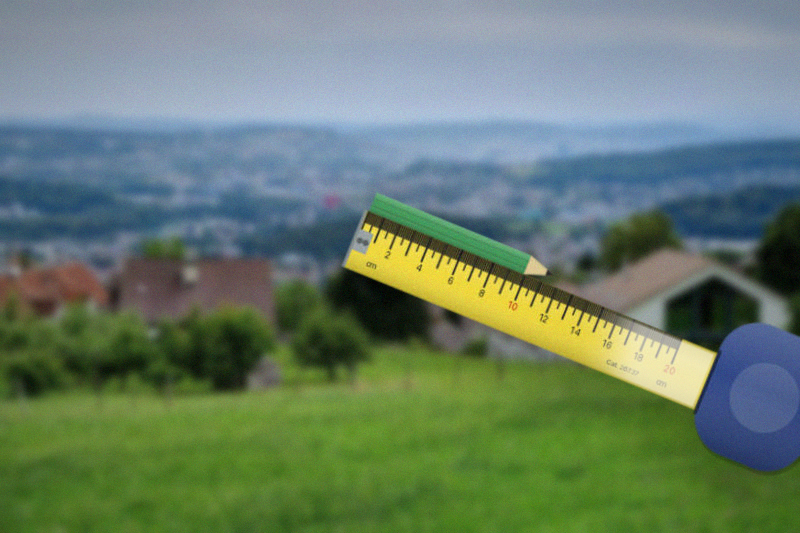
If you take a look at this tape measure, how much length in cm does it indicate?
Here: 11.5 cm
